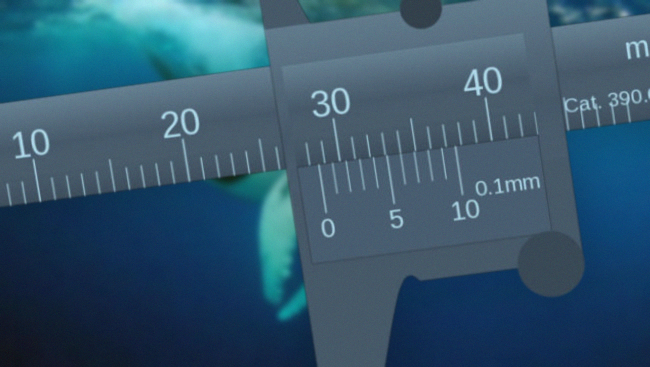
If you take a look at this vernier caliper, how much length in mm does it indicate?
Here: 28.6 mm
